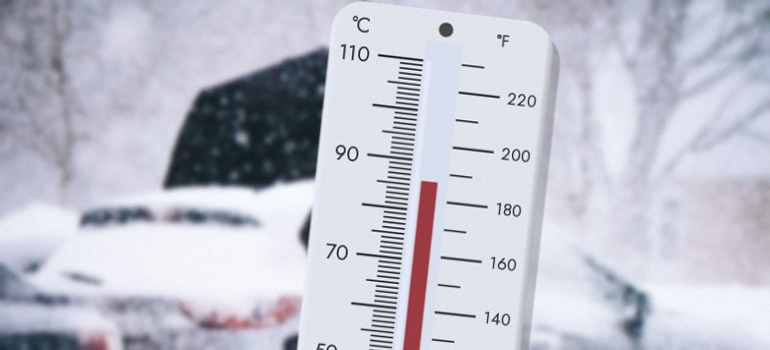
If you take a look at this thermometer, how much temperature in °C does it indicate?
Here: 86 °C
